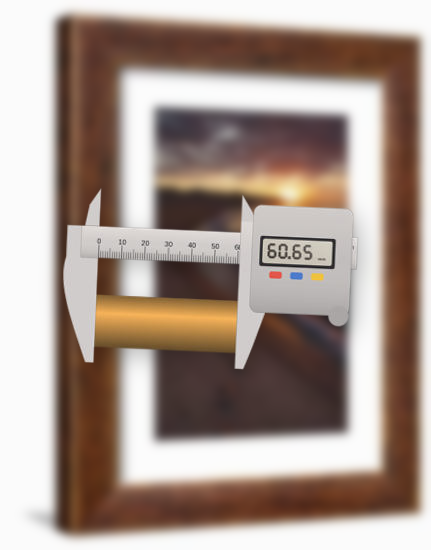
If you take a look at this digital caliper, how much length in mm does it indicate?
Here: 60.65 mm
